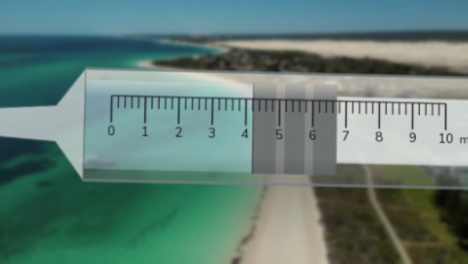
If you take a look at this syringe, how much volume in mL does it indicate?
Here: 4.2 mL
